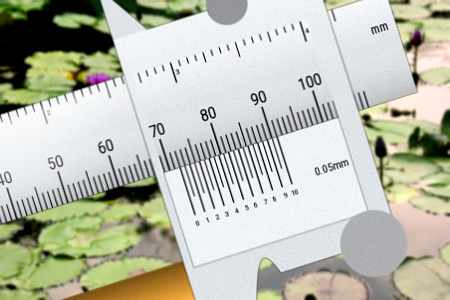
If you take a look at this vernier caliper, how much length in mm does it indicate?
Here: 72.0 mm
